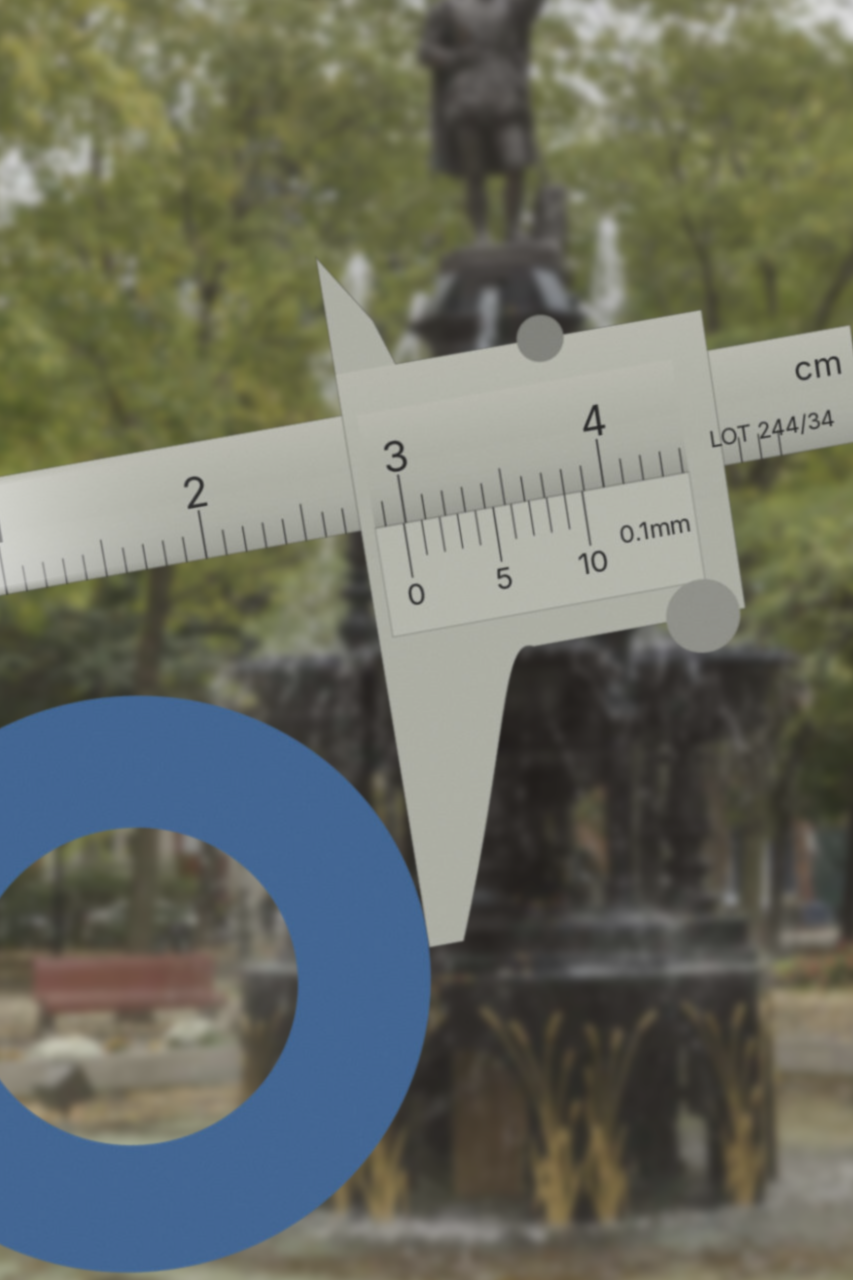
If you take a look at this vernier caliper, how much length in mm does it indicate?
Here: 29.9 mm
